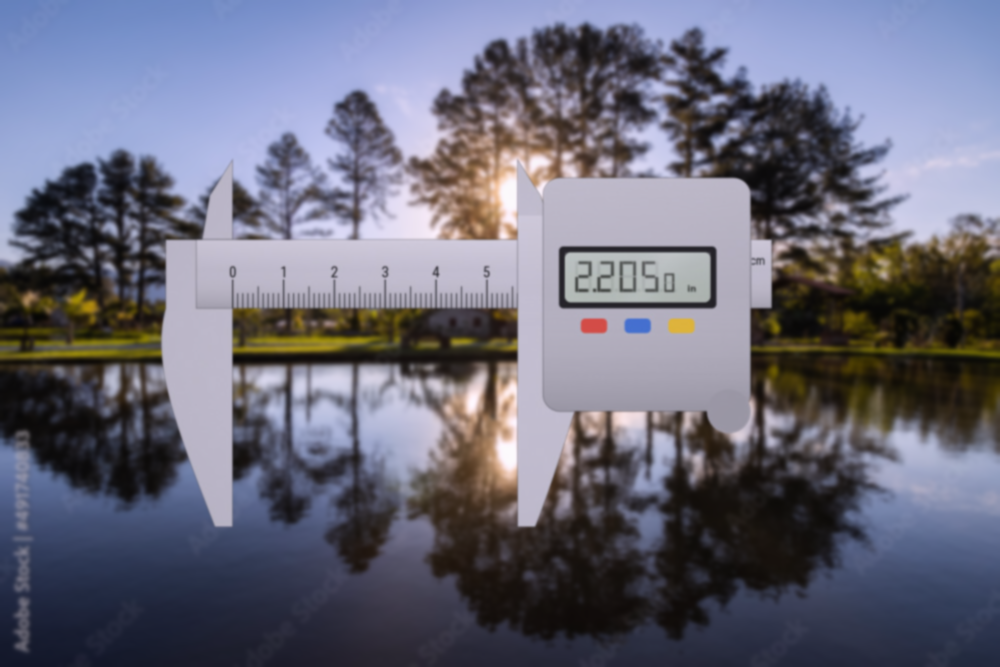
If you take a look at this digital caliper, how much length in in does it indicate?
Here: 2.2050 in
